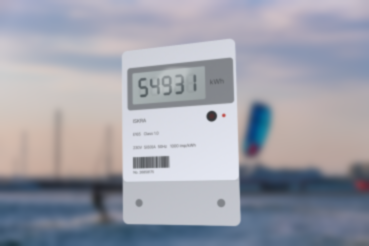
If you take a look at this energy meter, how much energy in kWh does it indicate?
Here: 54931 kWh
